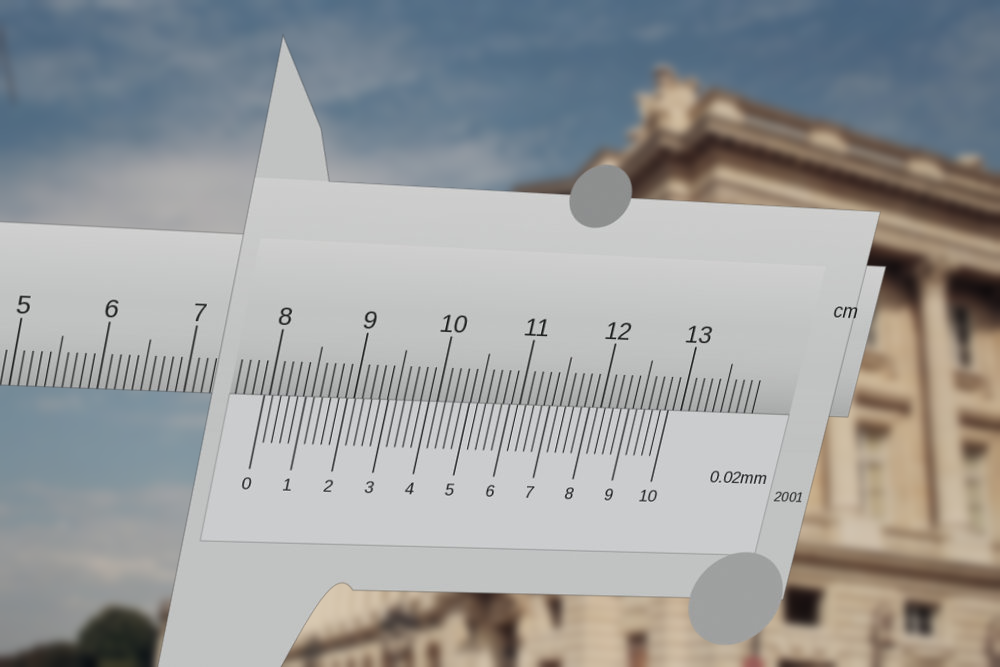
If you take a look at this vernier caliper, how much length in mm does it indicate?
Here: 79.4 mm
